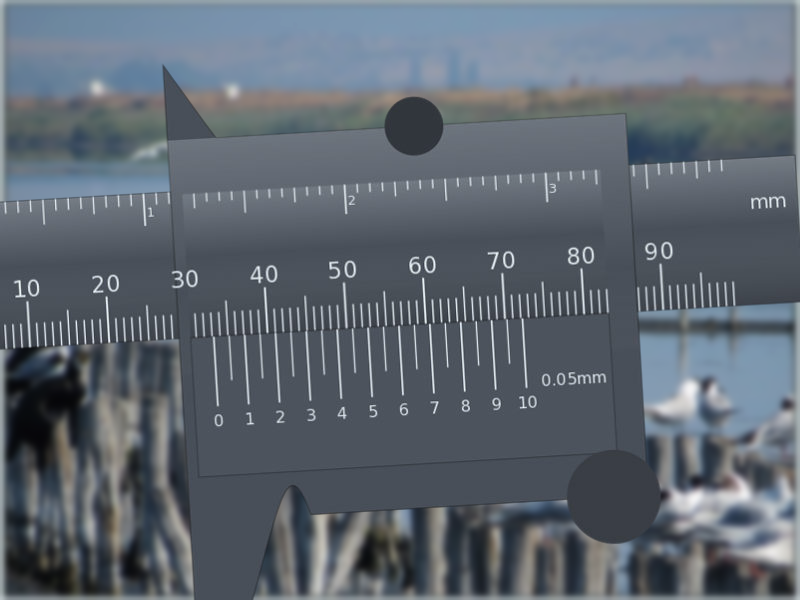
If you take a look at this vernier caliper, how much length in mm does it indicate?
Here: 33.2 mm
